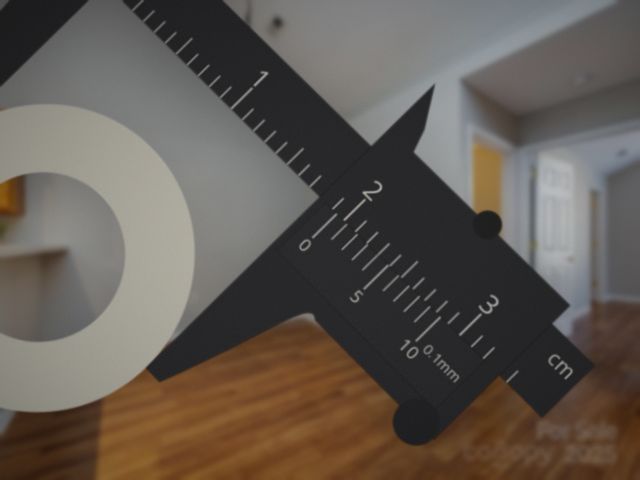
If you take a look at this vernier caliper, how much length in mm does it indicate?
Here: 19.4 mm
